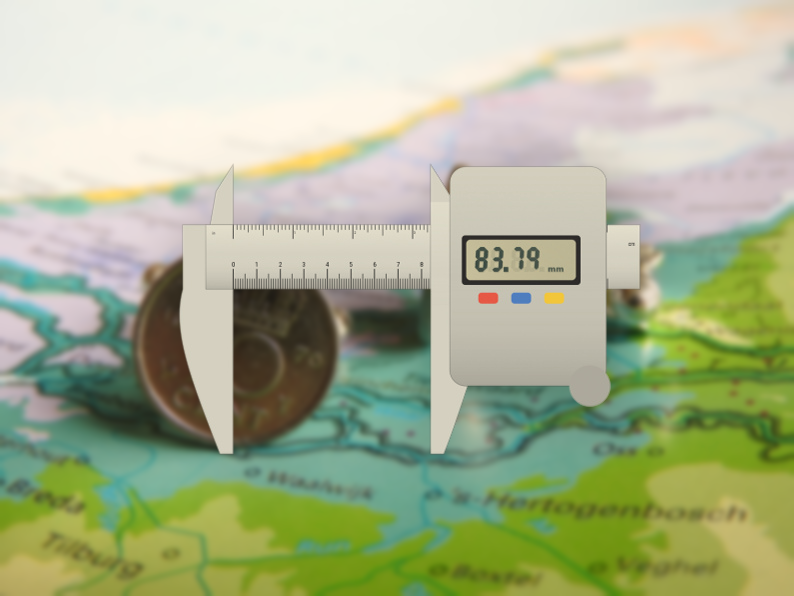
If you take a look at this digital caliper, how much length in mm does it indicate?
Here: 83.79 mm
